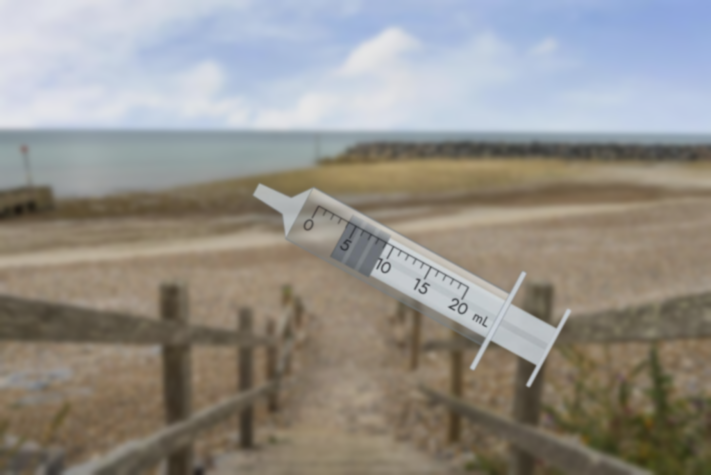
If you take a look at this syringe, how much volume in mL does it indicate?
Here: 4 mL
